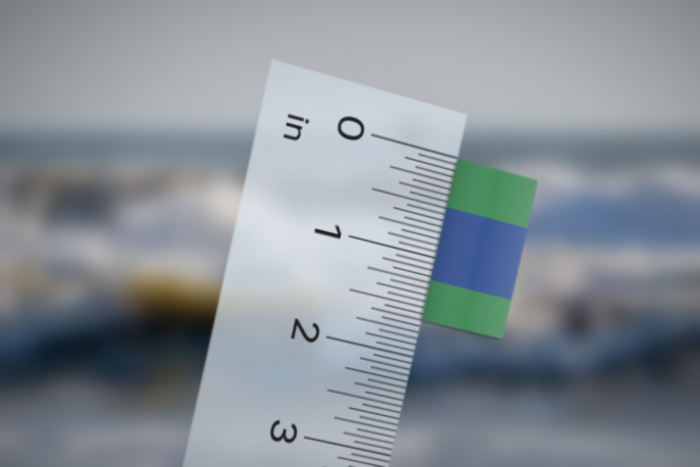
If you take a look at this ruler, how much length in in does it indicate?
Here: 1.625 in
